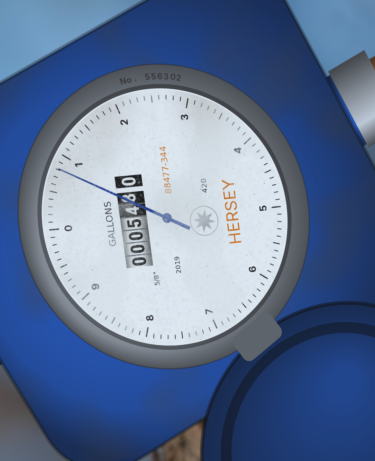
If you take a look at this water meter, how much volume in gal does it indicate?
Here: 5480.8 gal
